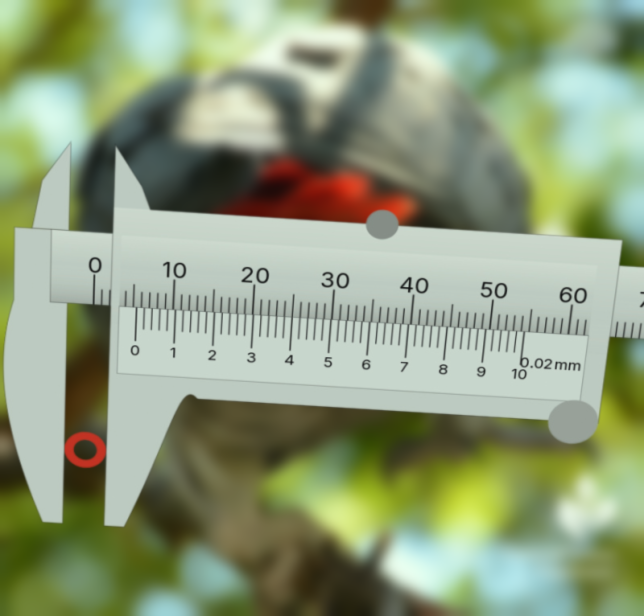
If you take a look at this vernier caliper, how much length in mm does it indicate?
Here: 5.4 mm
